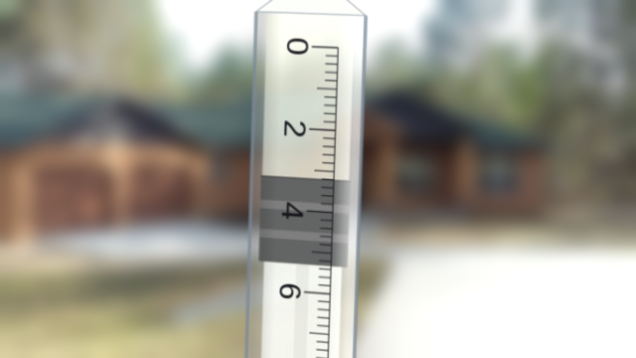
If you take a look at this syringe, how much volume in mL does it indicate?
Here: 3.2 mL
